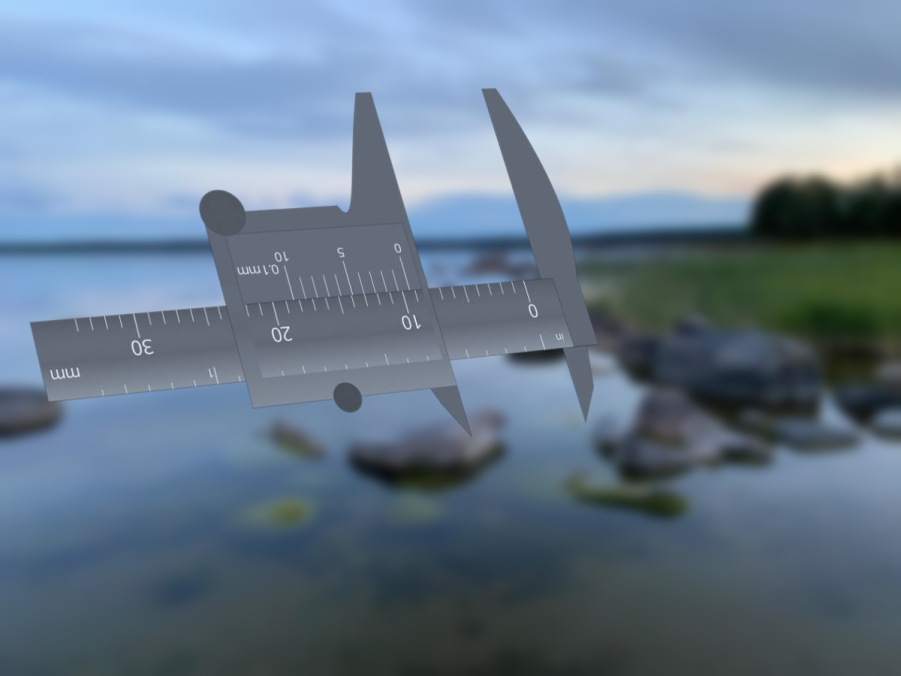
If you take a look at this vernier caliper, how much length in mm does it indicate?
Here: 9.4 mm
